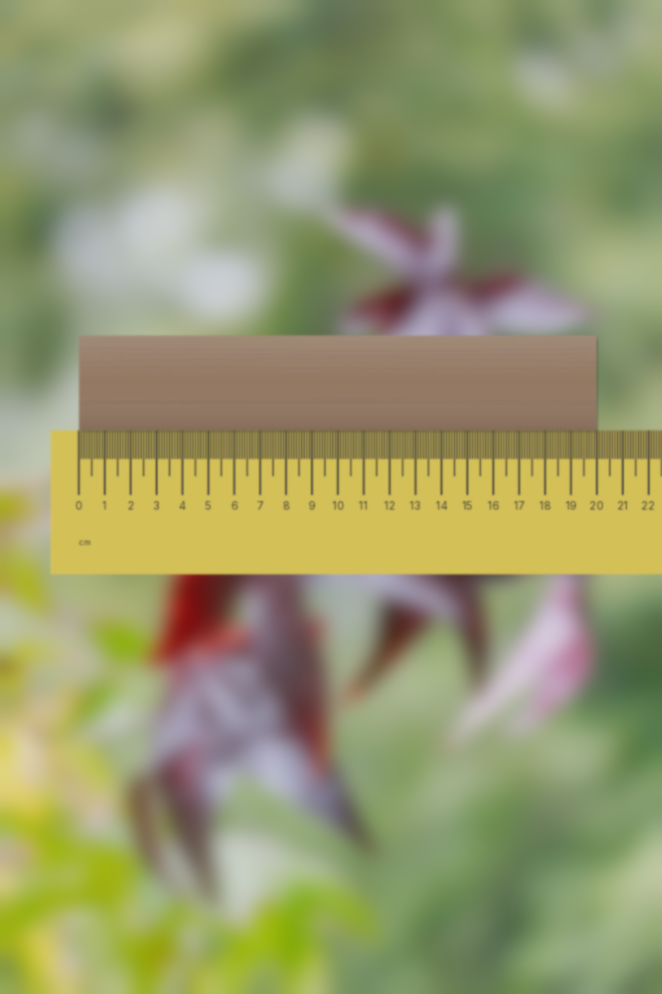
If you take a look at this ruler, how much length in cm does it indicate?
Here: 20 cm
